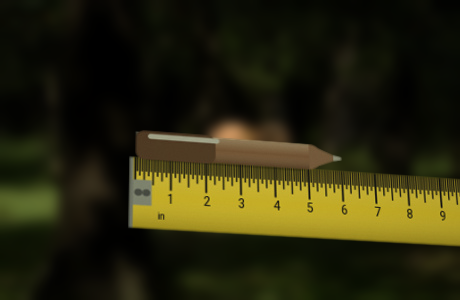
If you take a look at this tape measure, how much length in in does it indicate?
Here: 6 in
